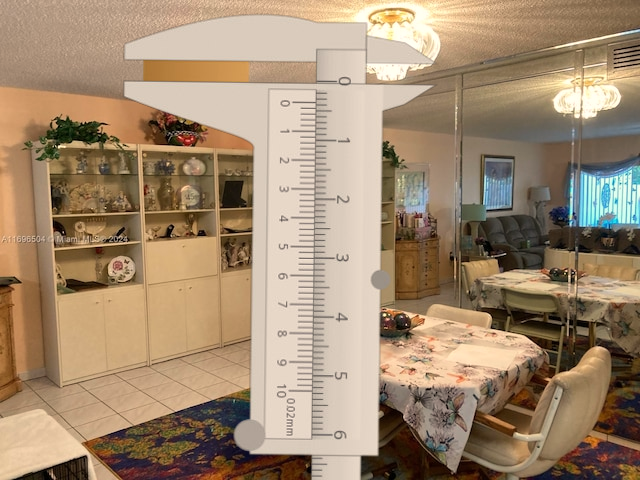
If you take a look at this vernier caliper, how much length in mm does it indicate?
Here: 3.6 mm
